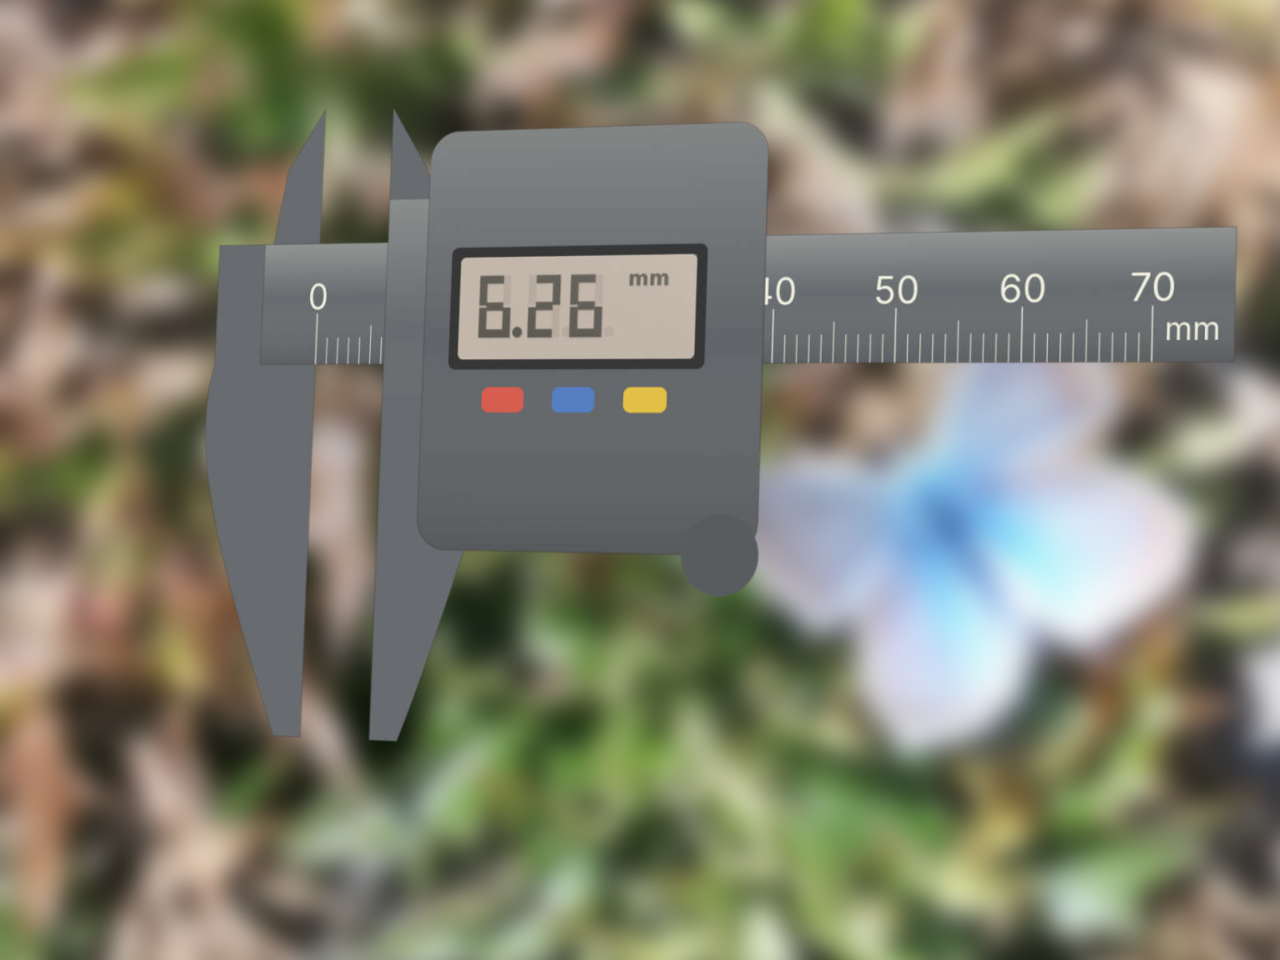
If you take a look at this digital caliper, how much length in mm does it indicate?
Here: 6.26 mm
